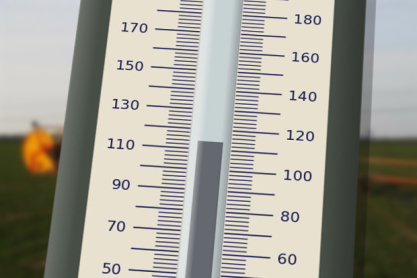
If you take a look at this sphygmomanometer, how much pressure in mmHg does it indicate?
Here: 114 mmHg
